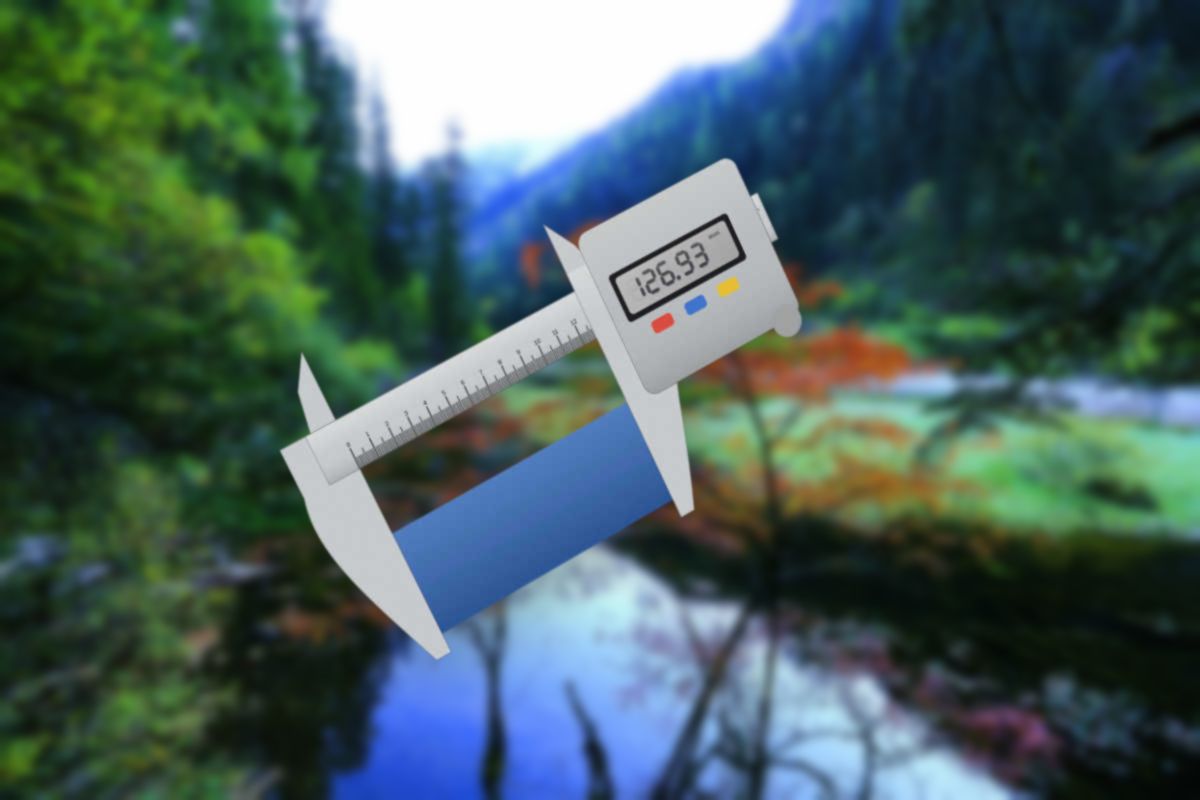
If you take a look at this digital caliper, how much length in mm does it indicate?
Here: 126.93 mm
